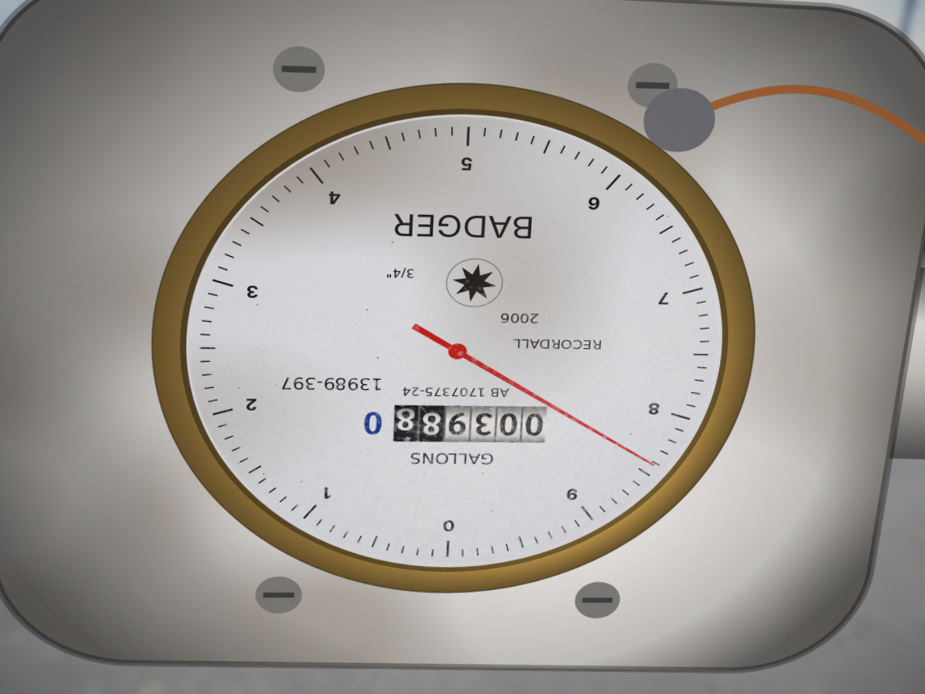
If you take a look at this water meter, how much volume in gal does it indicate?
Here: 39878.4 gal
